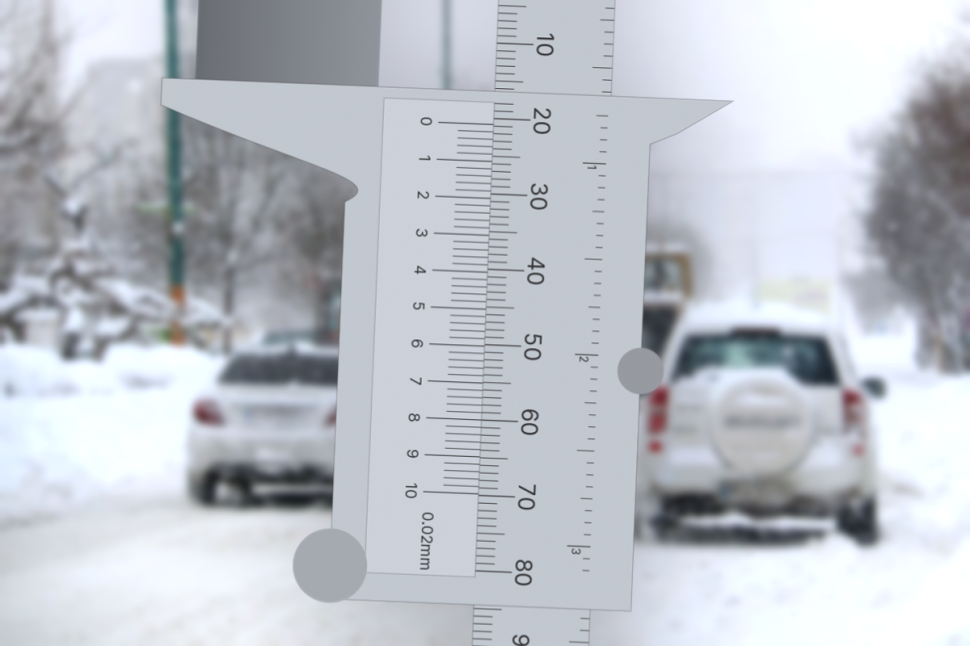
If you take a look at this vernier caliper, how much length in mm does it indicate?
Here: 20.8 mm
